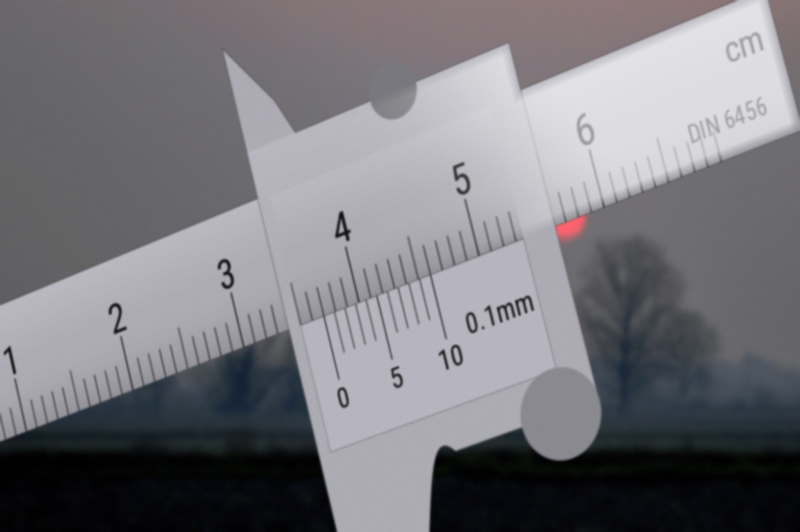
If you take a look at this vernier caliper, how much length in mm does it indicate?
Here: 37.0 mm
